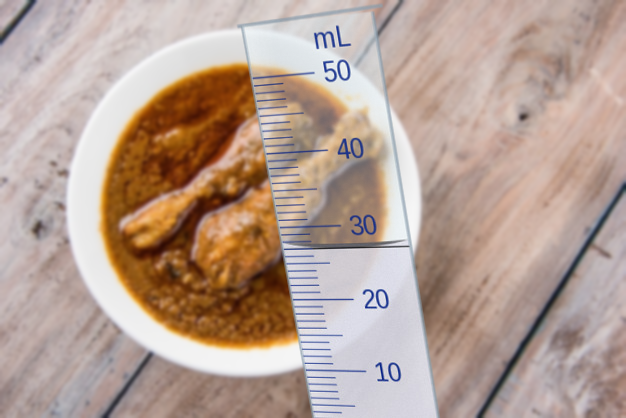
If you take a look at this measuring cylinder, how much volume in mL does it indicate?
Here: 27 mL
